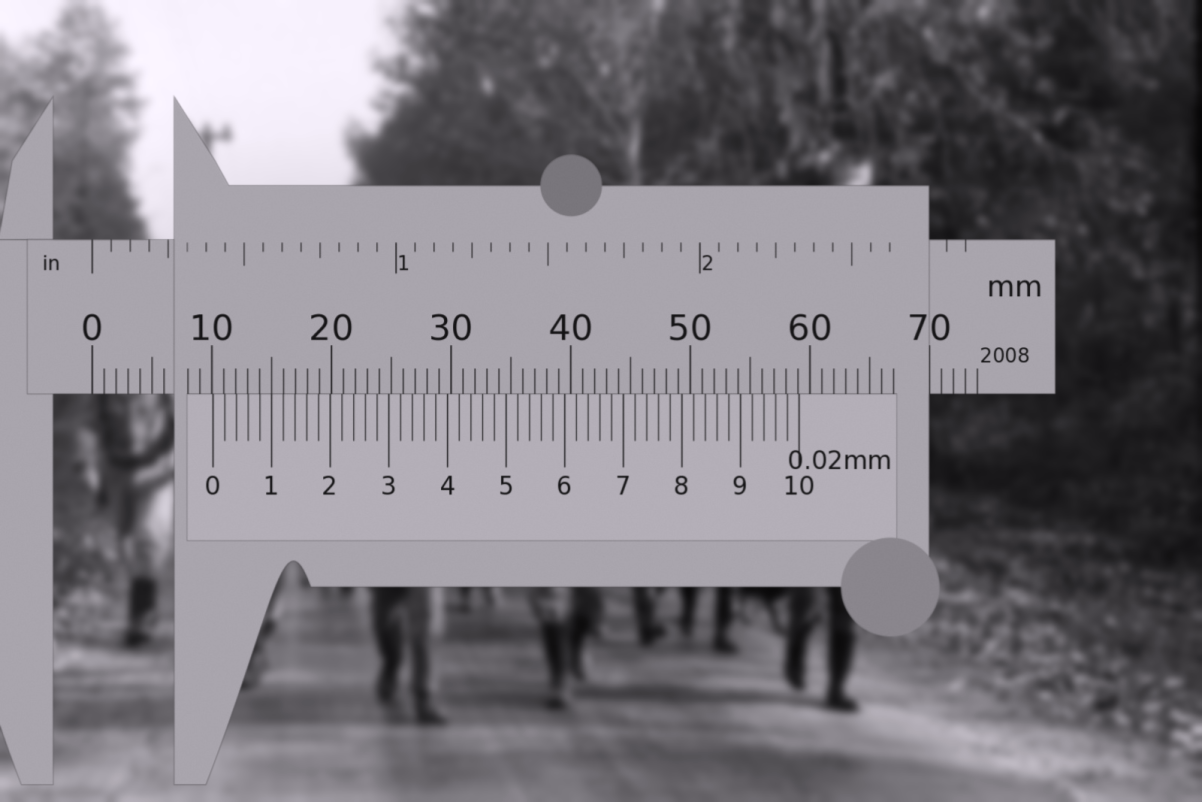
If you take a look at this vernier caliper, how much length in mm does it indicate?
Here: 10.1 mm
